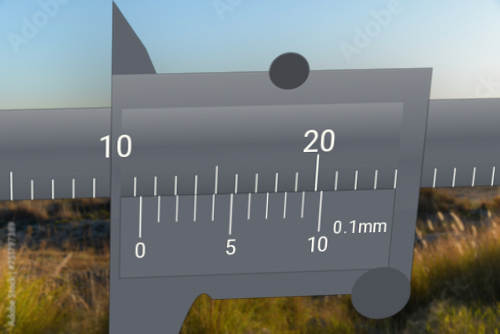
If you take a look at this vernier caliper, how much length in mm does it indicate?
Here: 11.3 mm
